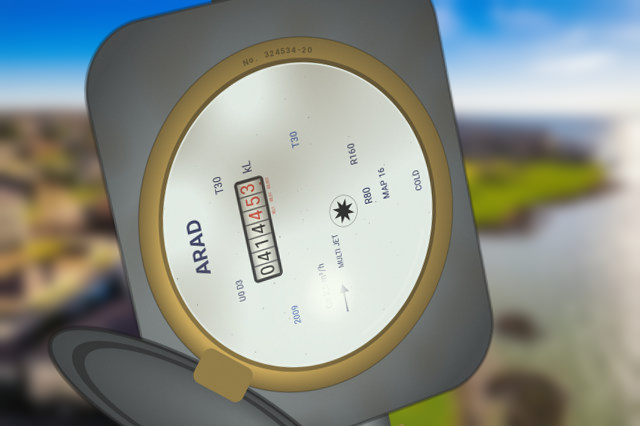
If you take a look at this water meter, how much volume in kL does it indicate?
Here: 414.453 kL
